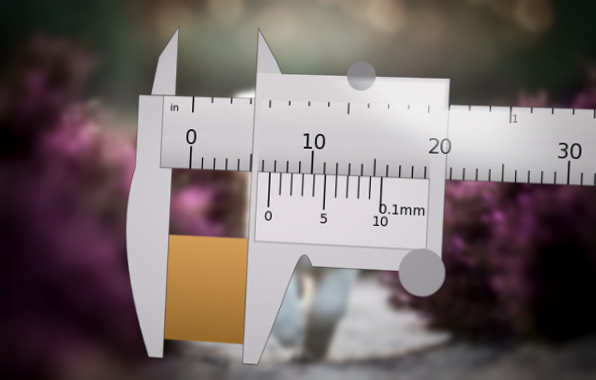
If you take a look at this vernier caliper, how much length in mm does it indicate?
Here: 6.6 mm
